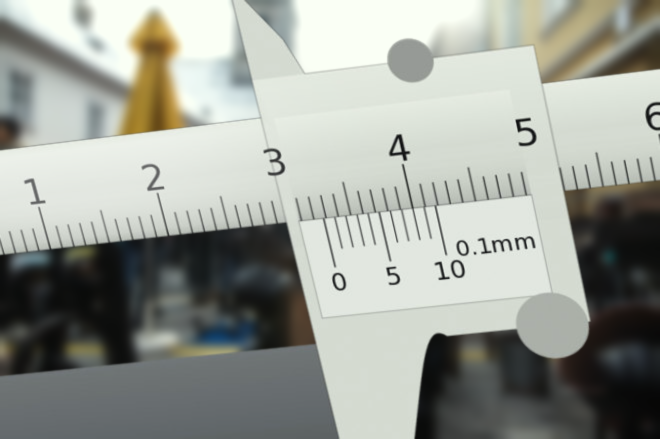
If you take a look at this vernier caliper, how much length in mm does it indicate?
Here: 32.8 mm
